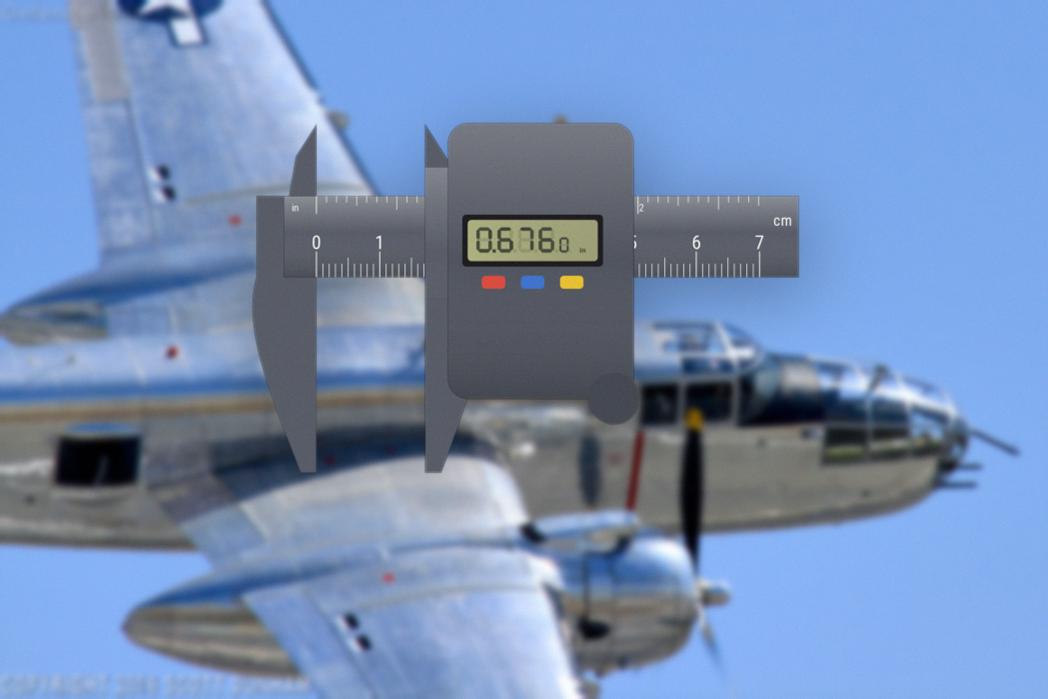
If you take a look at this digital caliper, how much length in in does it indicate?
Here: 0.6760 in
